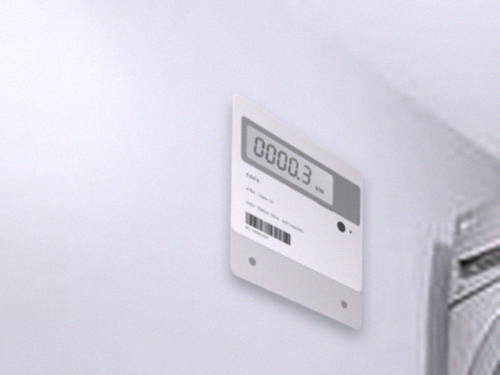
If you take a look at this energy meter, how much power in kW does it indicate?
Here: 0.3 kW
